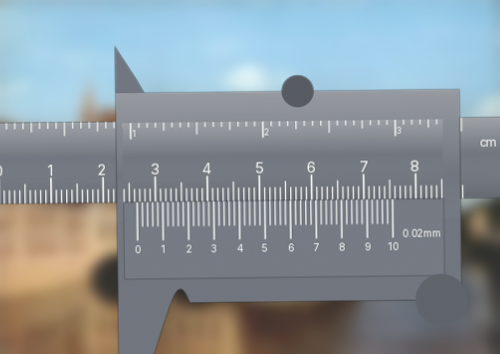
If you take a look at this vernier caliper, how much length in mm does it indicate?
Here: 26.5 mm
